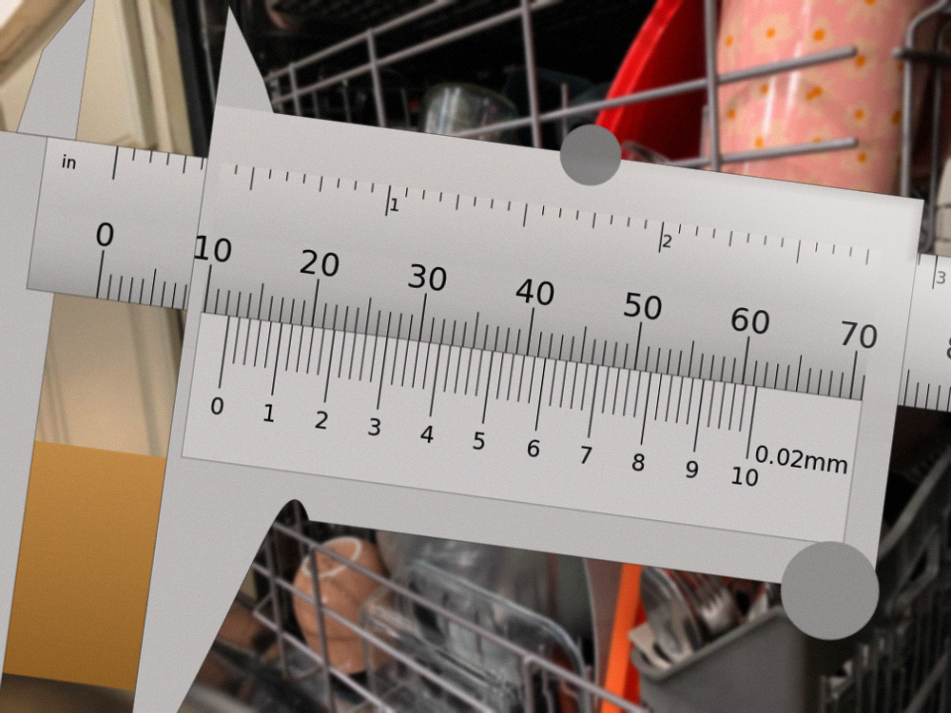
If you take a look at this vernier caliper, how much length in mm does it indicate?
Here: 12.3 mm
